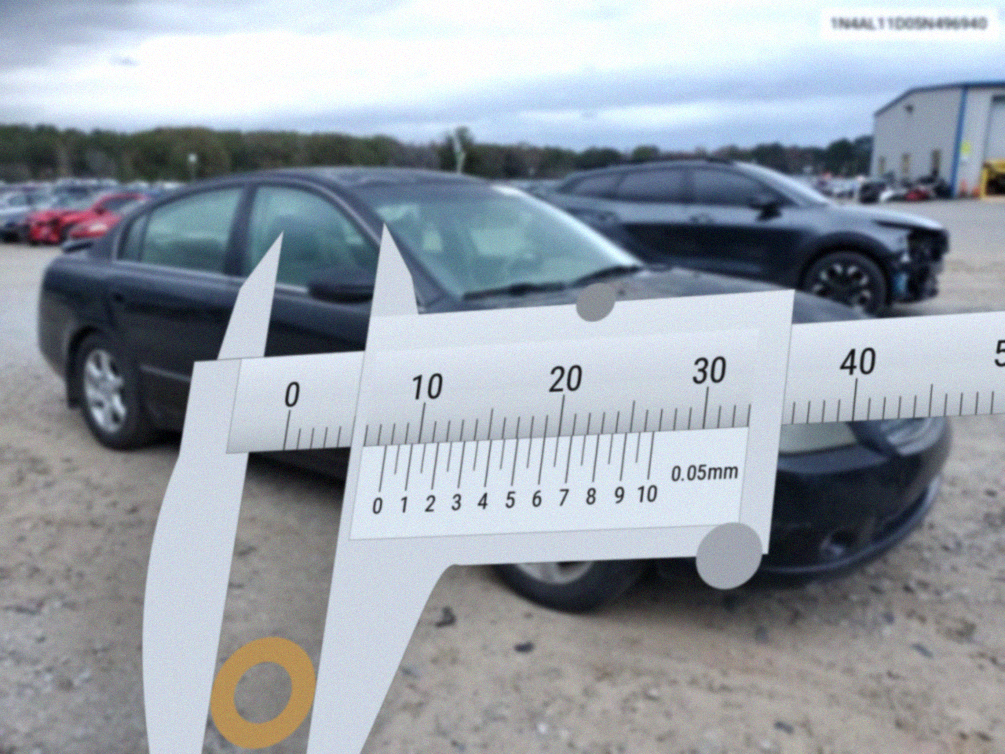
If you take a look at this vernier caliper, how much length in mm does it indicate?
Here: 7.6 mm
